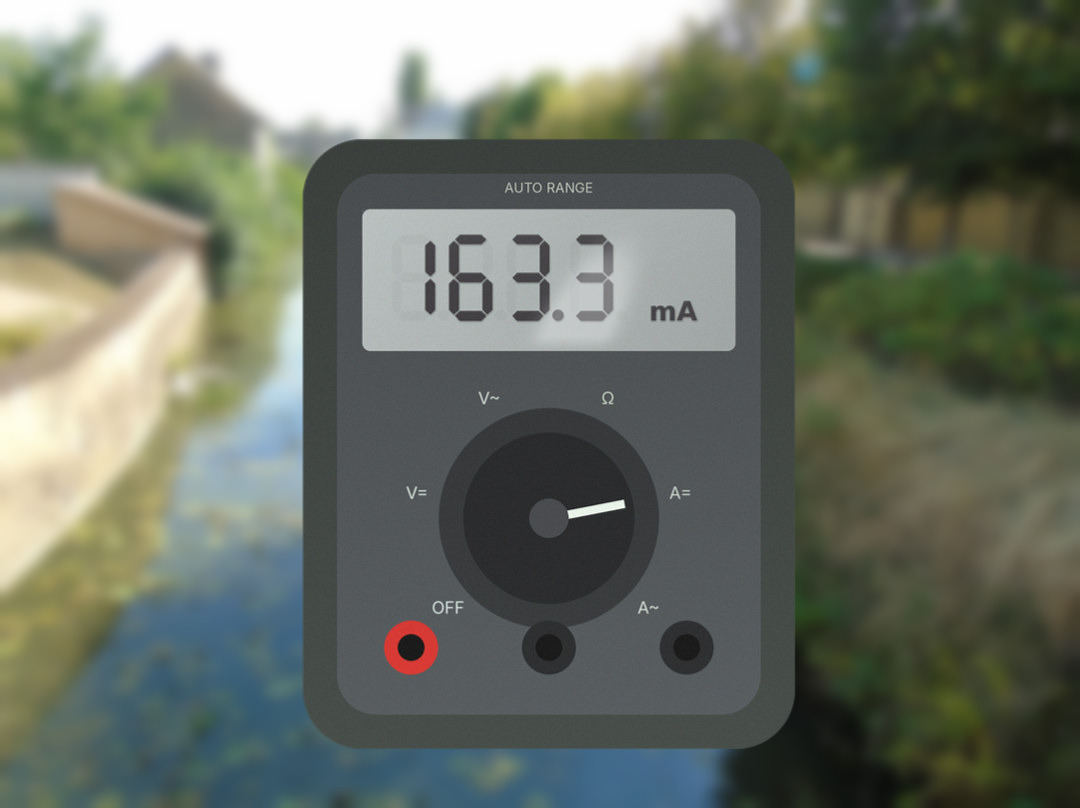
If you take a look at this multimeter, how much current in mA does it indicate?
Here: 163.3 mA
